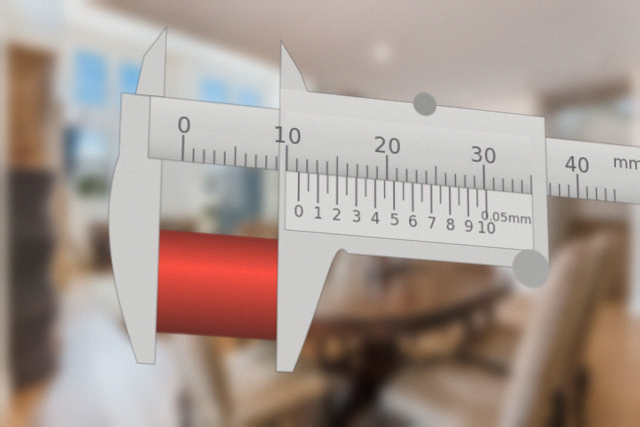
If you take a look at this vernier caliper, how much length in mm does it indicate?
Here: 11.2 mm
